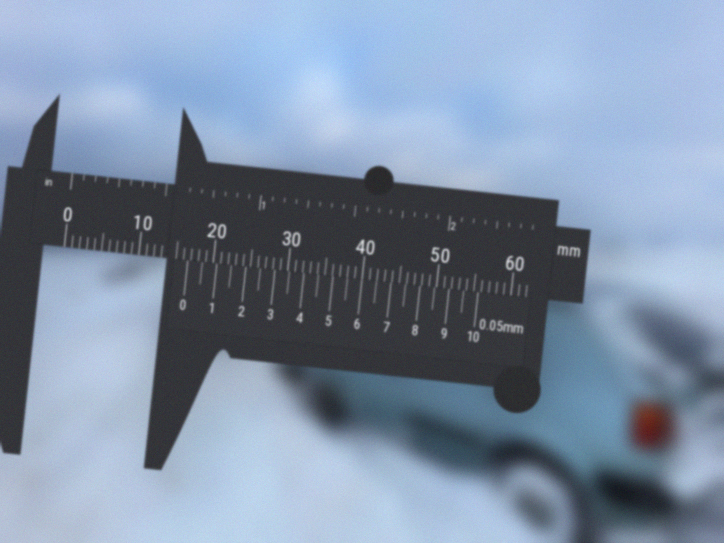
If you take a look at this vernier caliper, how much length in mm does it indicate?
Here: 16.6 mm
